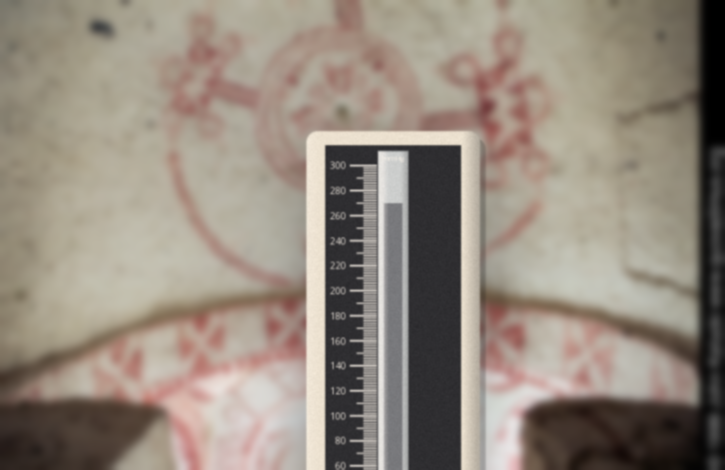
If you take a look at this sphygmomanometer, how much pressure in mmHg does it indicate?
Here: 270 mmHg
